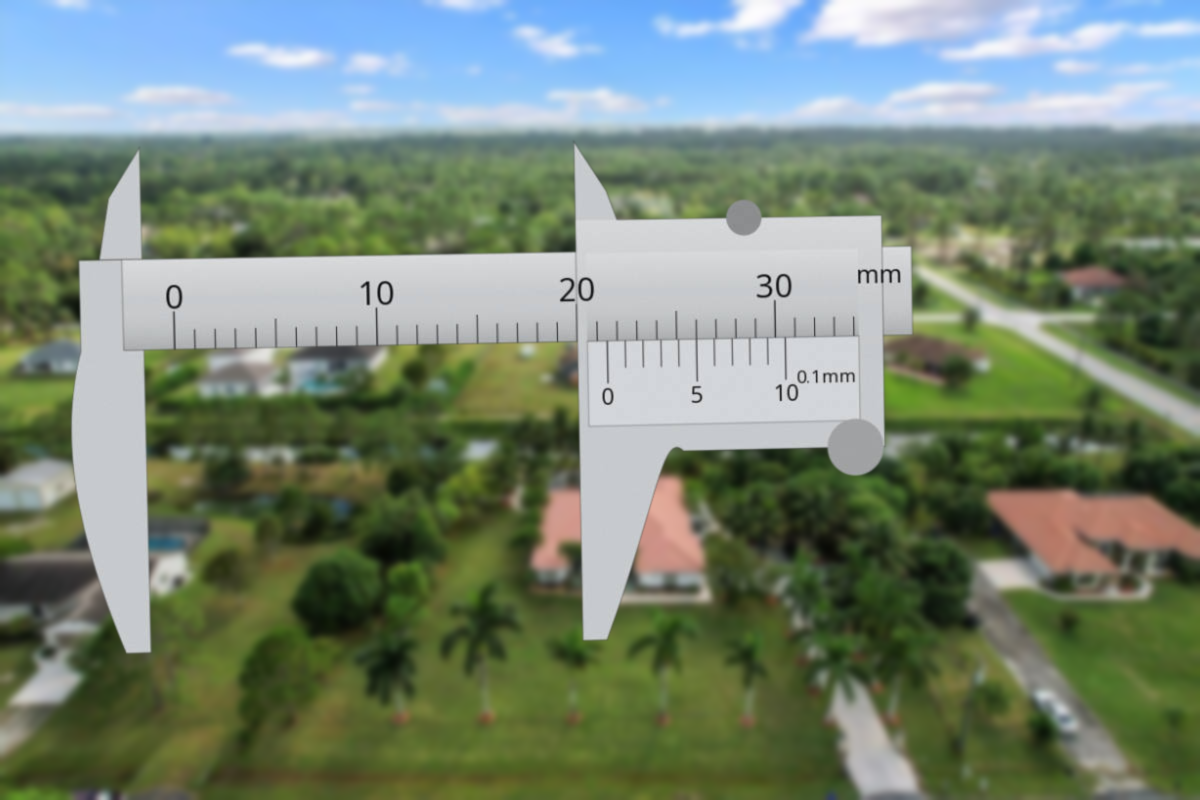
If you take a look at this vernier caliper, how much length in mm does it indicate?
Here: 21.5 mm
